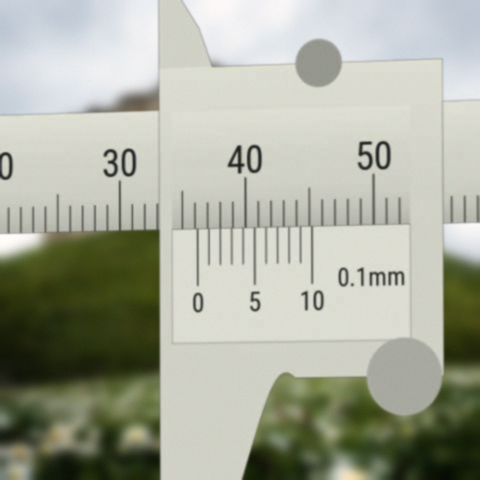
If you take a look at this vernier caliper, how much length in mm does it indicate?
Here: 36.2 mm
